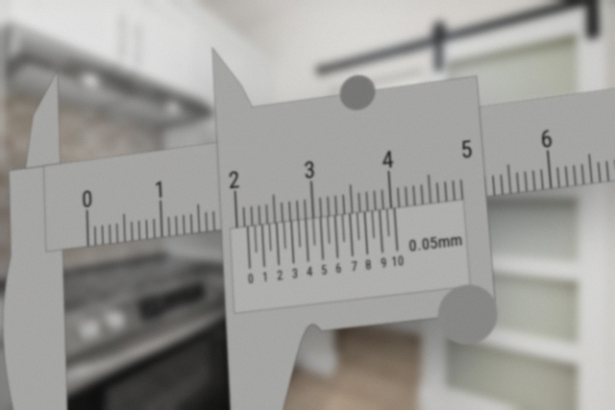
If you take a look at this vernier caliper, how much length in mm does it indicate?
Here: 21.4 mm
